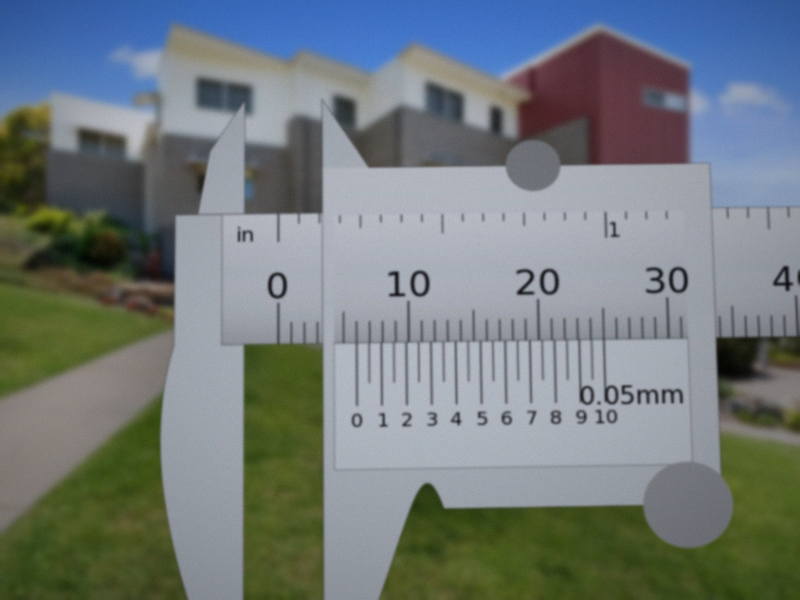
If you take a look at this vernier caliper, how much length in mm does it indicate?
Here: 6.0 mm
